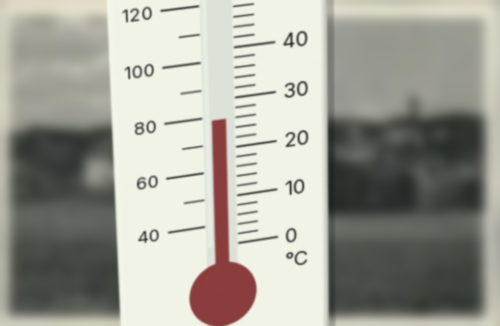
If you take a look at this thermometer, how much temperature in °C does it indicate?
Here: 26 °C
